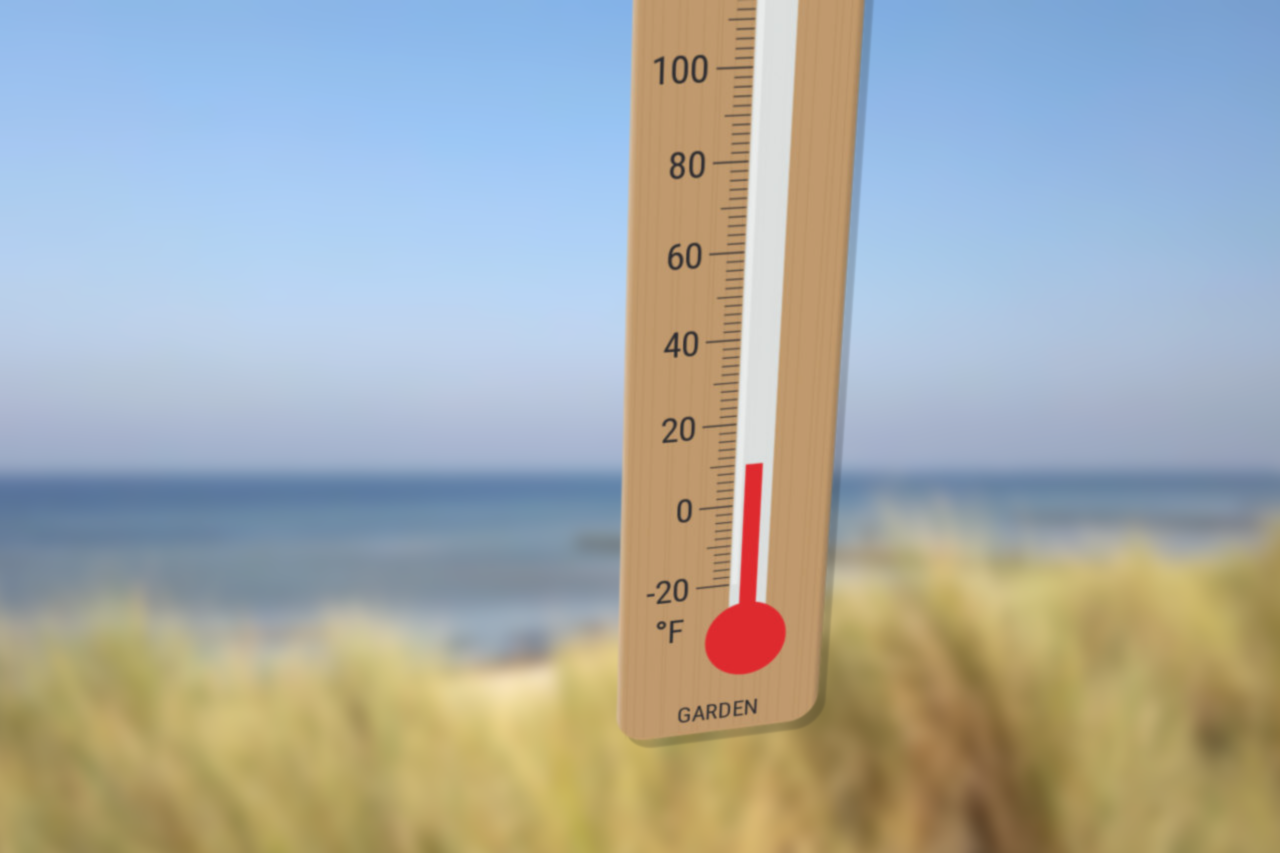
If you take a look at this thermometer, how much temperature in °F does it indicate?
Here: 10 °F
